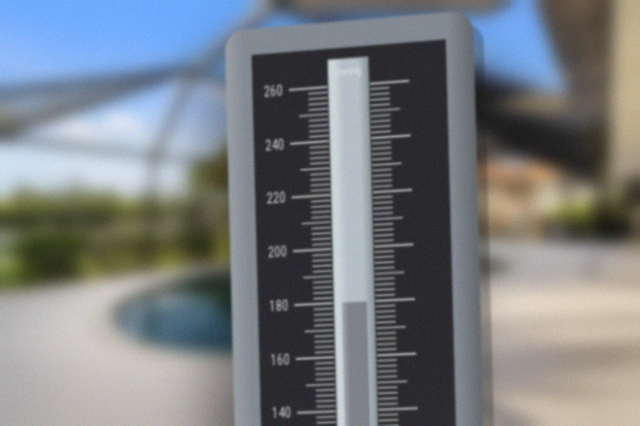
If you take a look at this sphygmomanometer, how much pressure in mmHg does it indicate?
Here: 180 mmHg
